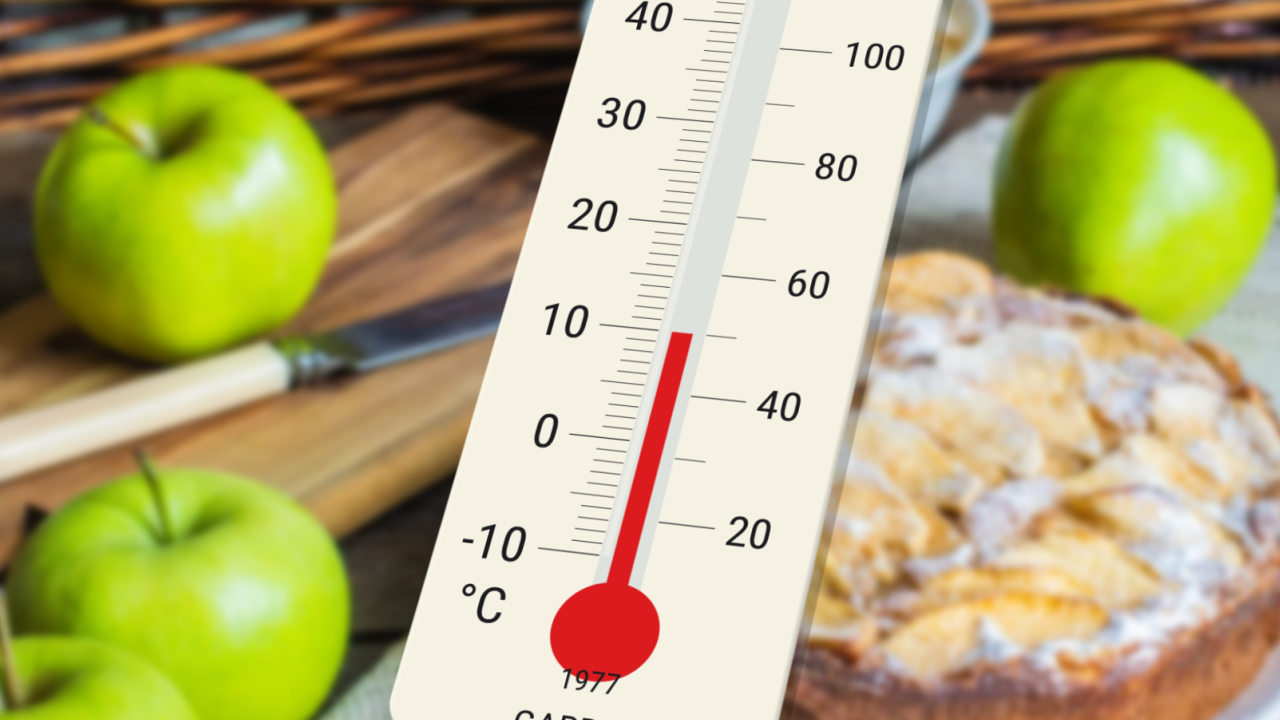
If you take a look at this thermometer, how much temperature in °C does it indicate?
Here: 10 °C
